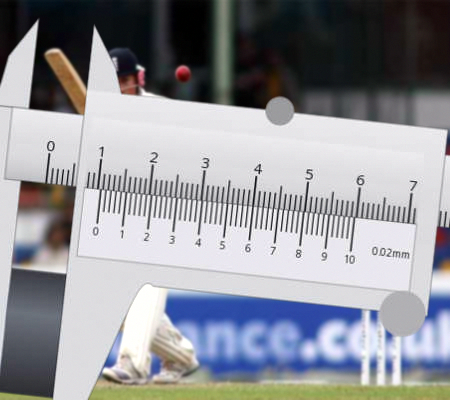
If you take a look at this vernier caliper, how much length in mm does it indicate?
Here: 10.6 mm
